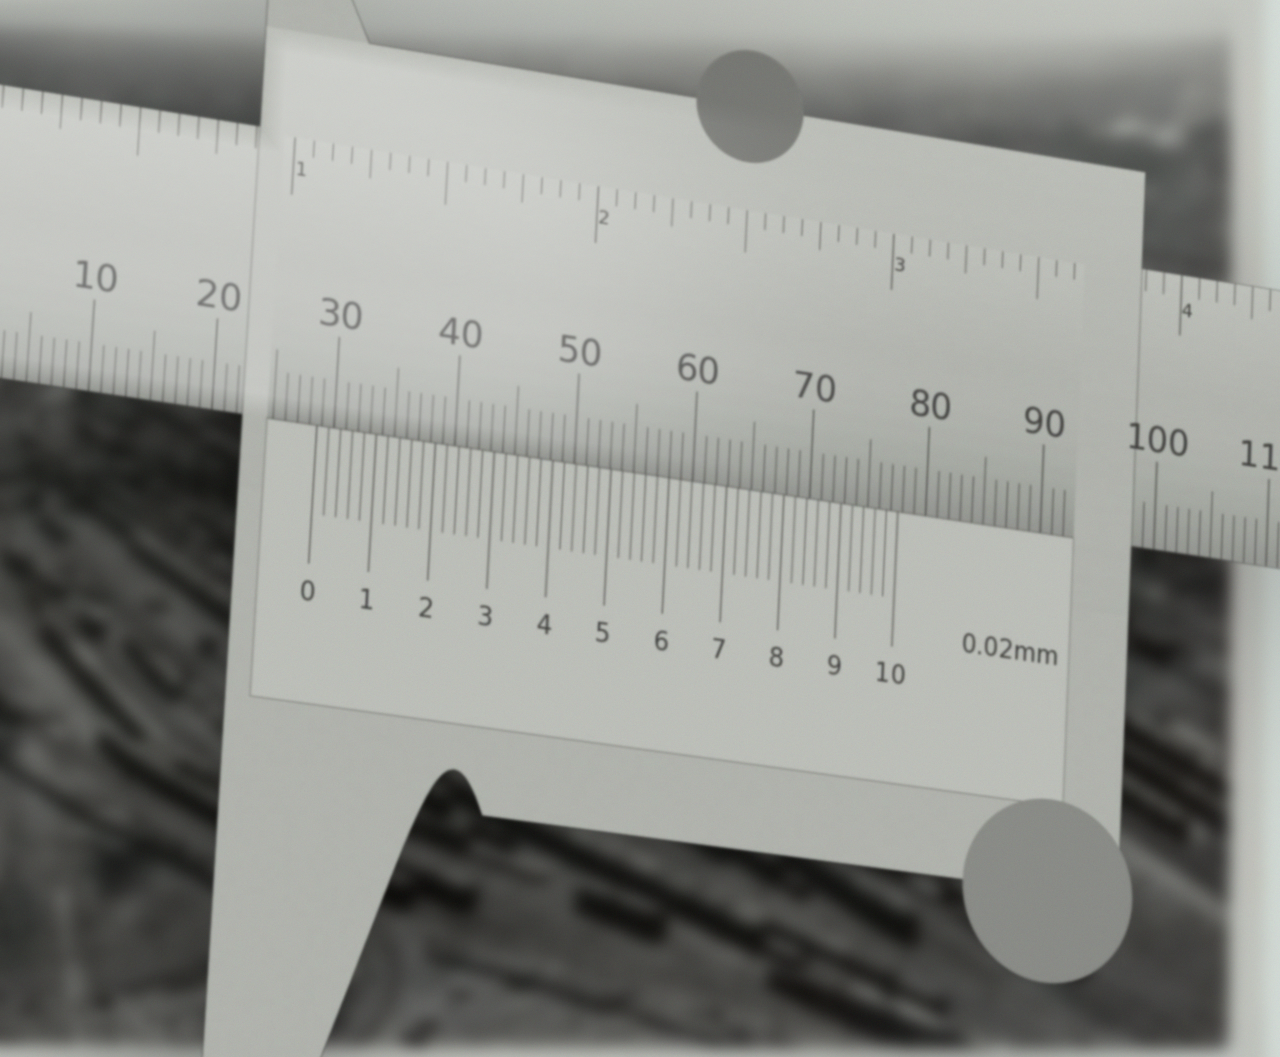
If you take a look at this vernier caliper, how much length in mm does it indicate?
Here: 28.6 mm
